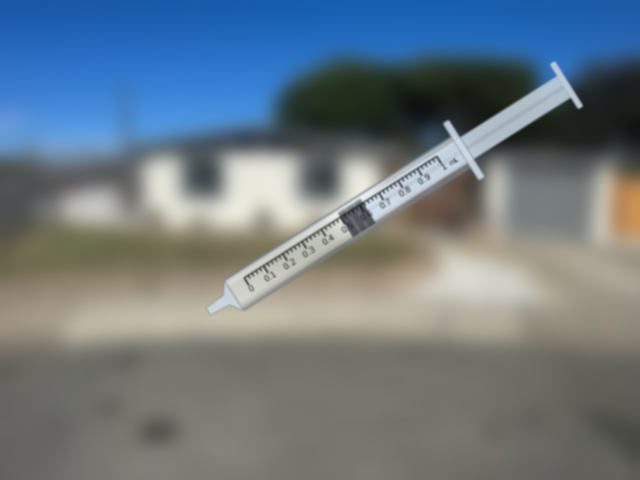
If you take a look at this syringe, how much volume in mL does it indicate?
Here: 0.5 mL
